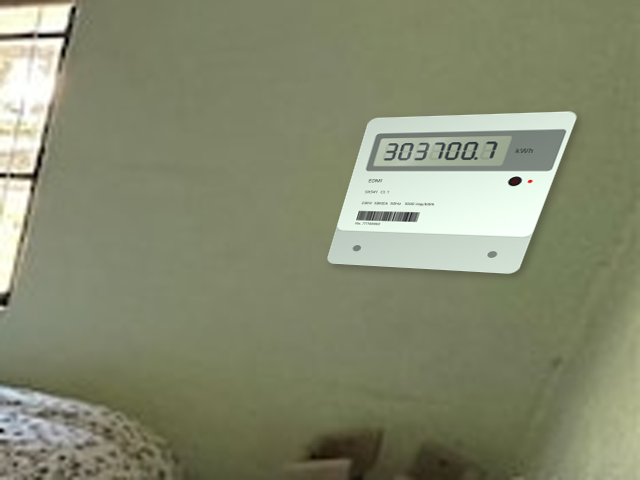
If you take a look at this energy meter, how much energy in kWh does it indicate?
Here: 303700.7 kWh
